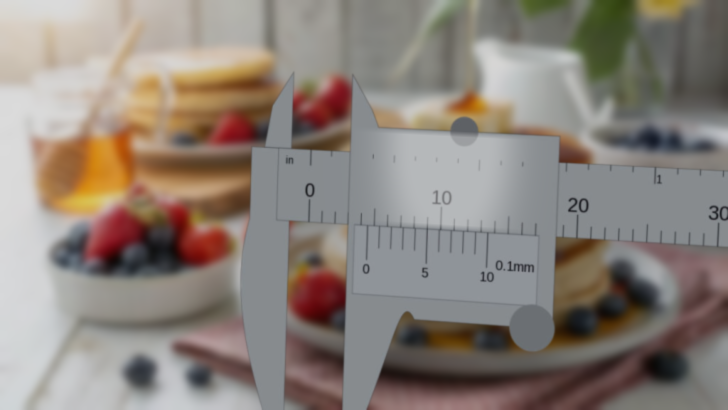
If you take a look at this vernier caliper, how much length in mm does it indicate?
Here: 4.5 mm
